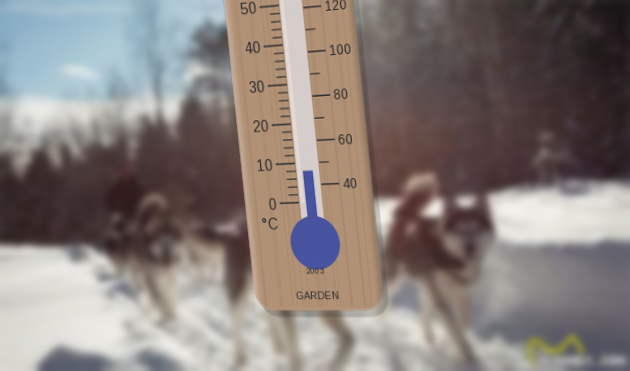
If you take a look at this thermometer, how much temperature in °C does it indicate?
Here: 8 °C
